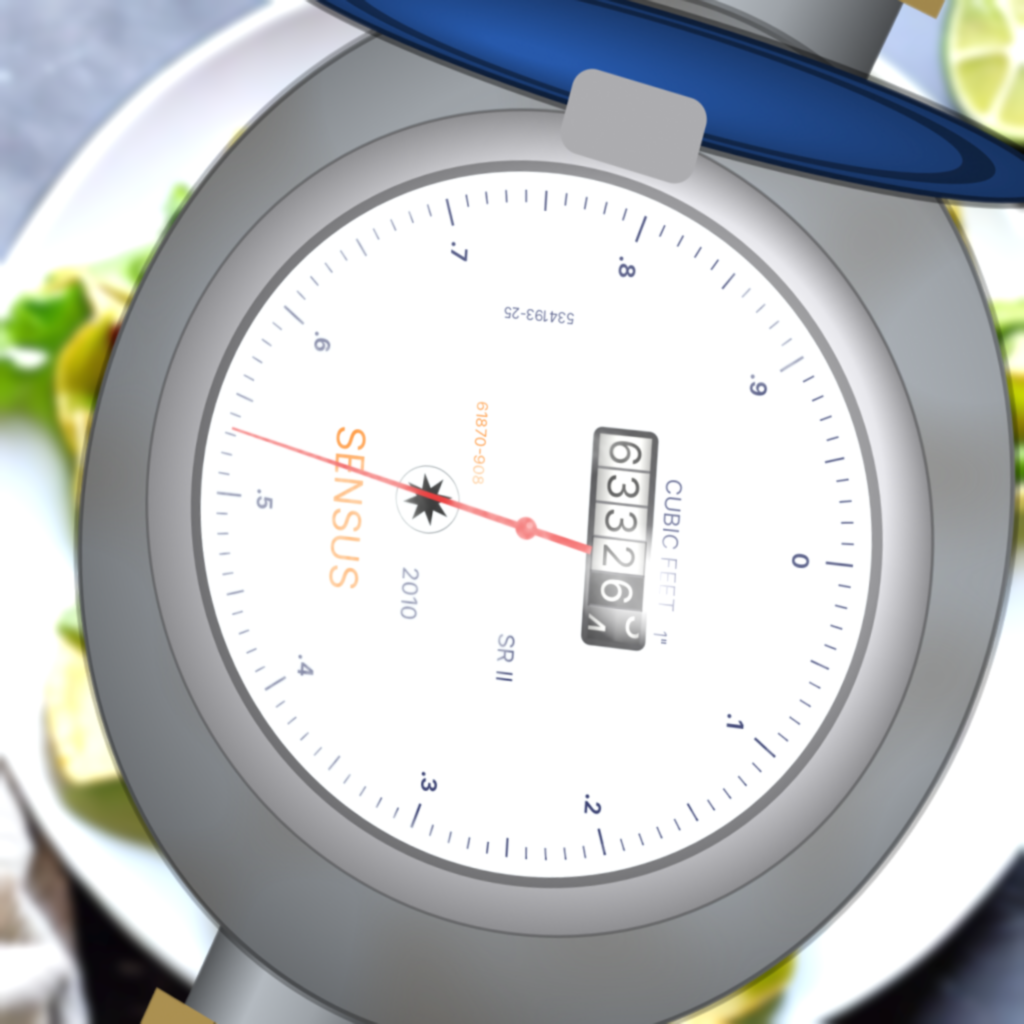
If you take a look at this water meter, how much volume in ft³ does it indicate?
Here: 633263.53 ft³
